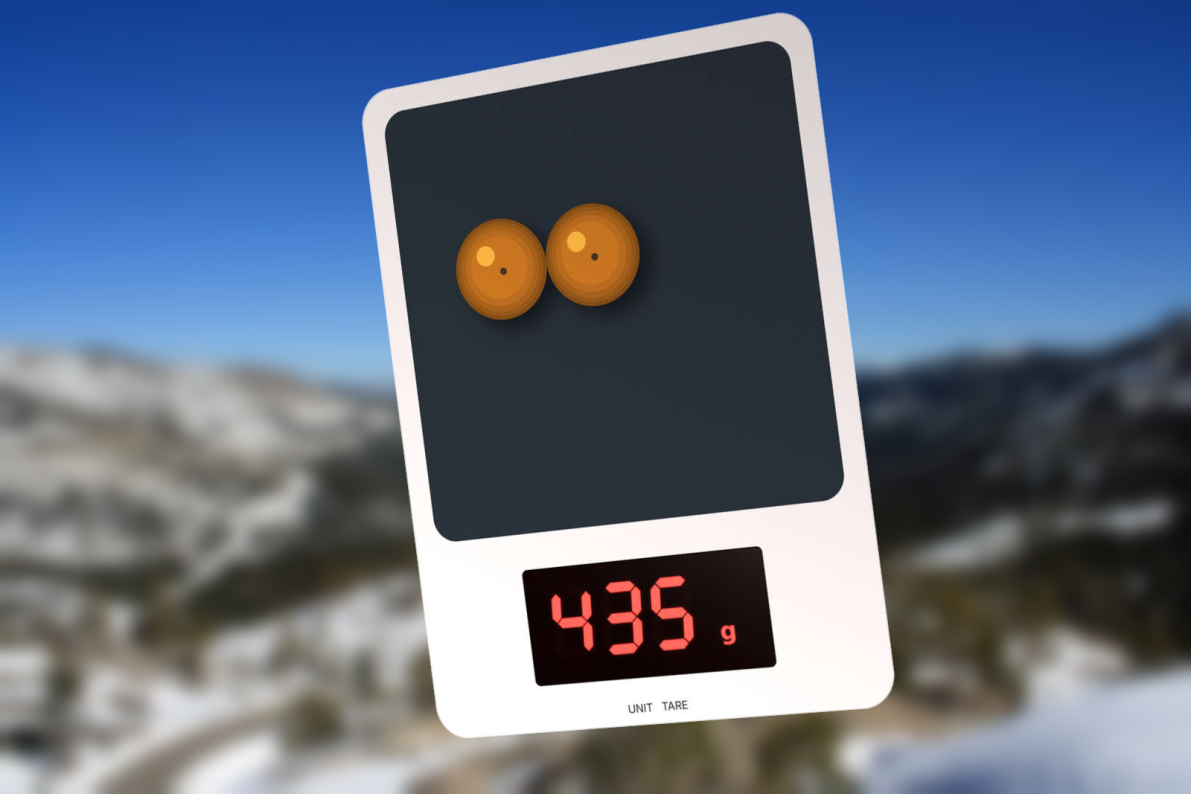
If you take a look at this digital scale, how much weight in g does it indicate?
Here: 435 g
